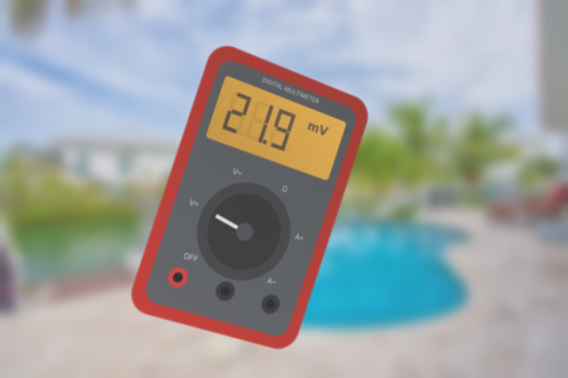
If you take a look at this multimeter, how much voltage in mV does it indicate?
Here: 21.9 mV
